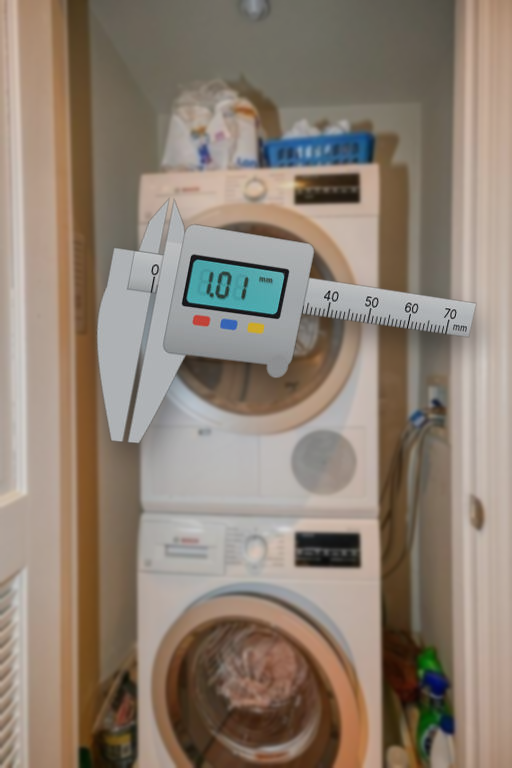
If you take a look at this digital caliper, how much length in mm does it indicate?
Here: 1.01 mm
